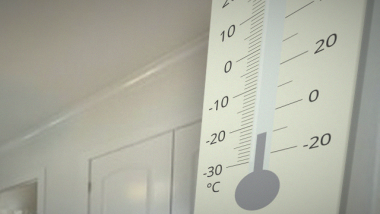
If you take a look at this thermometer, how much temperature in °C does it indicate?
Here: -23 °C
